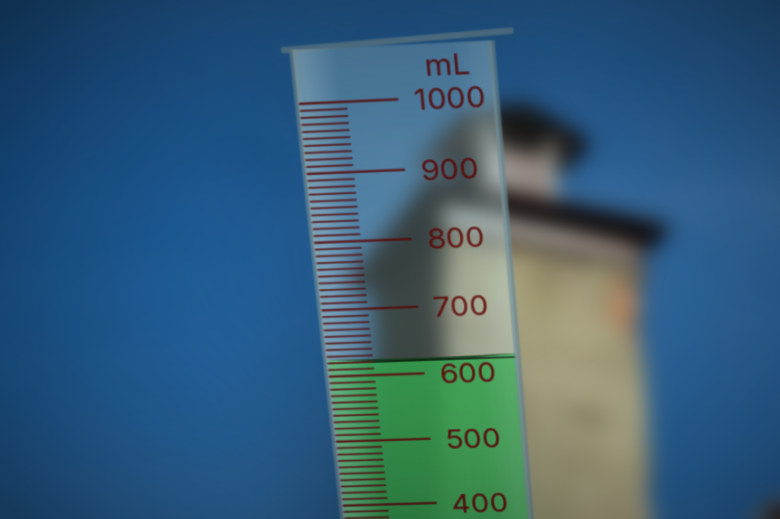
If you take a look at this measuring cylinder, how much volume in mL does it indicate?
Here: 620 mL
